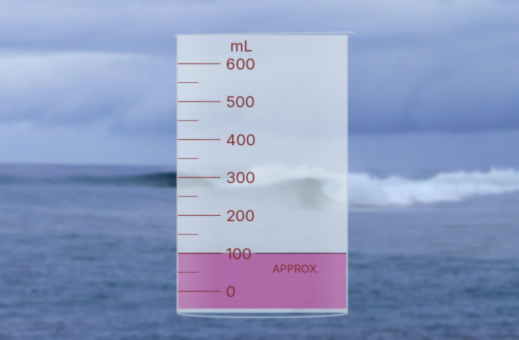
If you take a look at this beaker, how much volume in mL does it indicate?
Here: 100 mL
